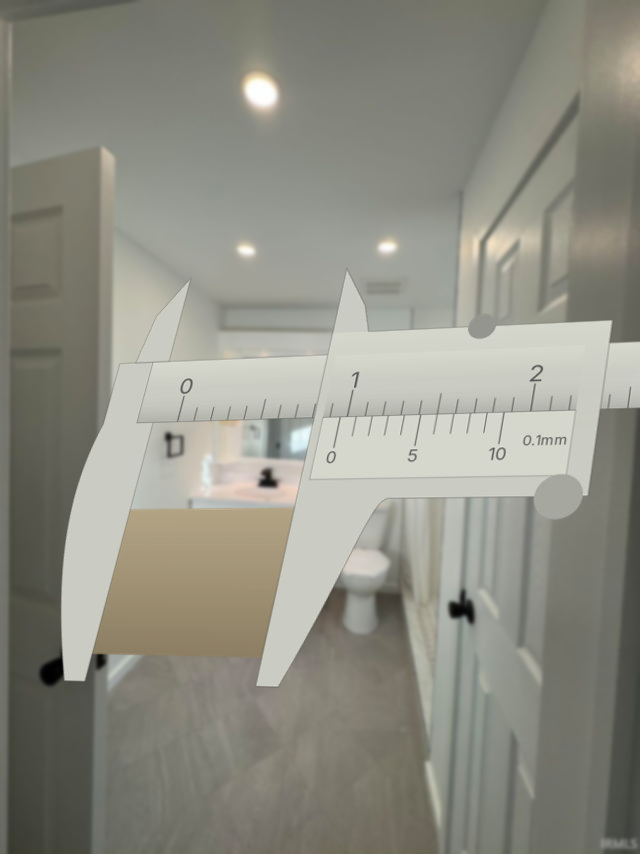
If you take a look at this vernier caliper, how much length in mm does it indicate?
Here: 9.6 mm
